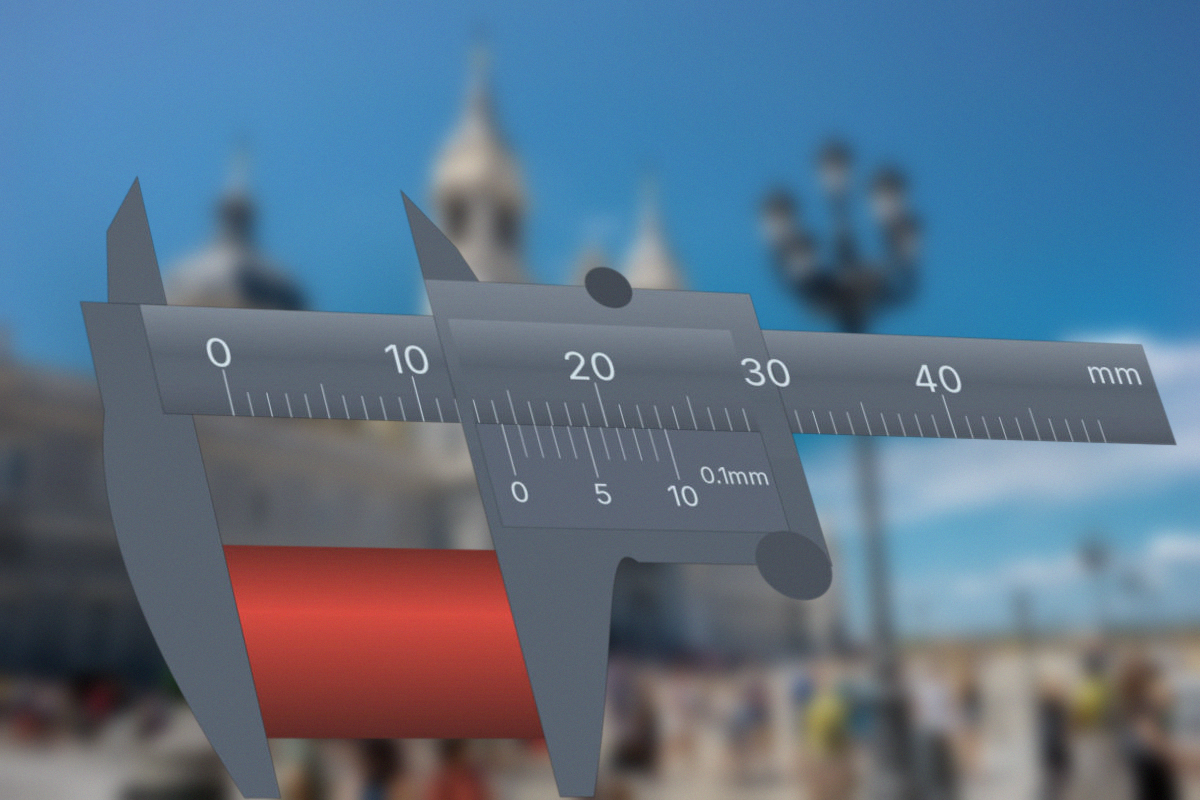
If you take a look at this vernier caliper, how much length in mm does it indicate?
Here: 14.2 mm
